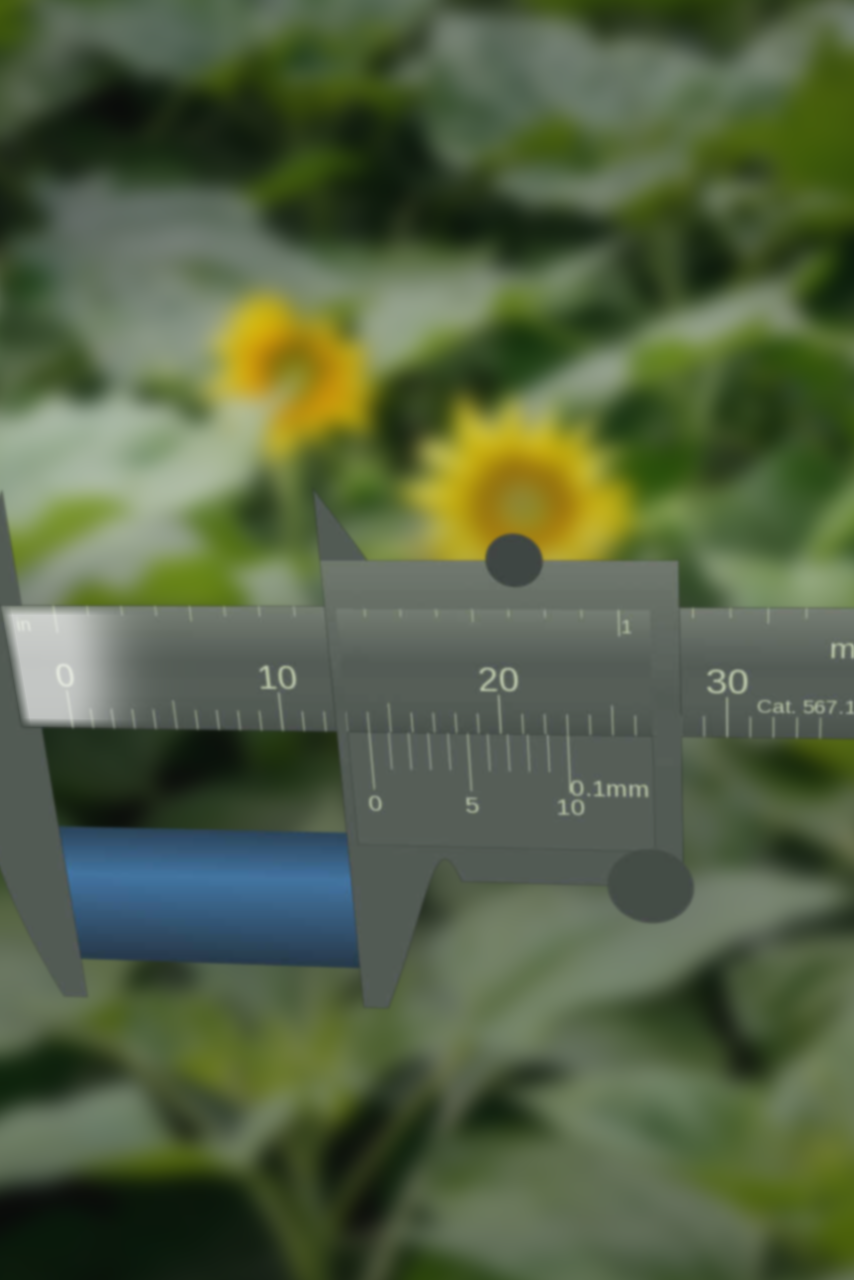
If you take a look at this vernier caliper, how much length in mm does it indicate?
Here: 14.0 mm
